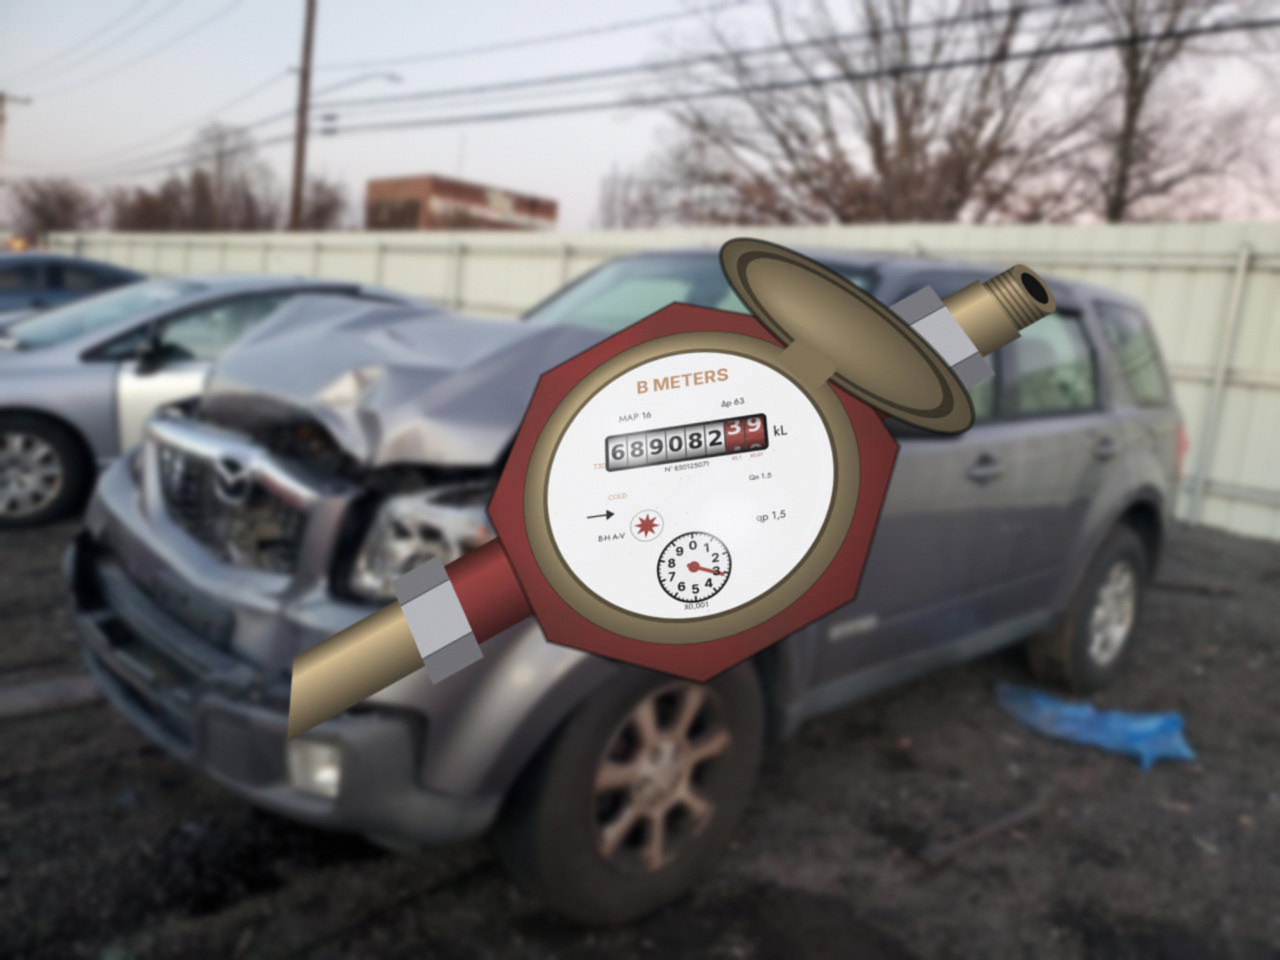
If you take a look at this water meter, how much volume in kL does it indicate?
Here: 689082.393 kL
